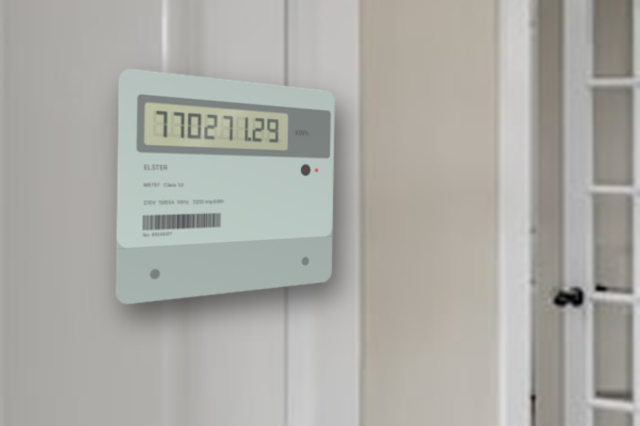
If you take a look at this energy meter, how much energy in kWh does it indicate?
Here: 770271.29 kWh
